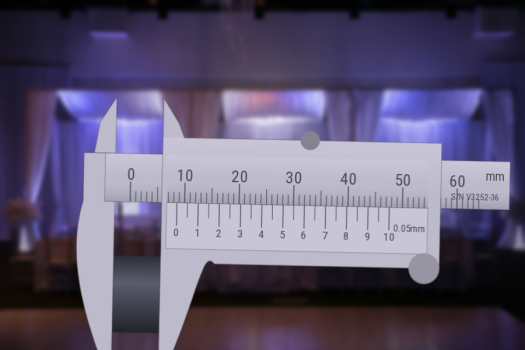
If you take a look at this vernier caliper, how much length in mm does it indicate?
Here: 8.6 mm
